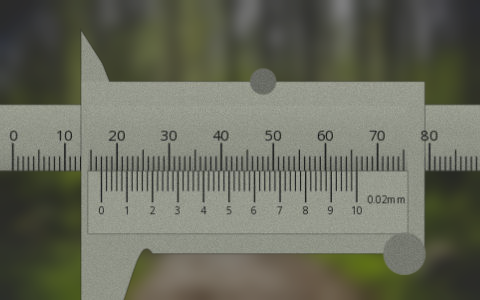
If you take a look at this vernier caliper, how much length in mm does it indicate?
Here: 17.0 mm
